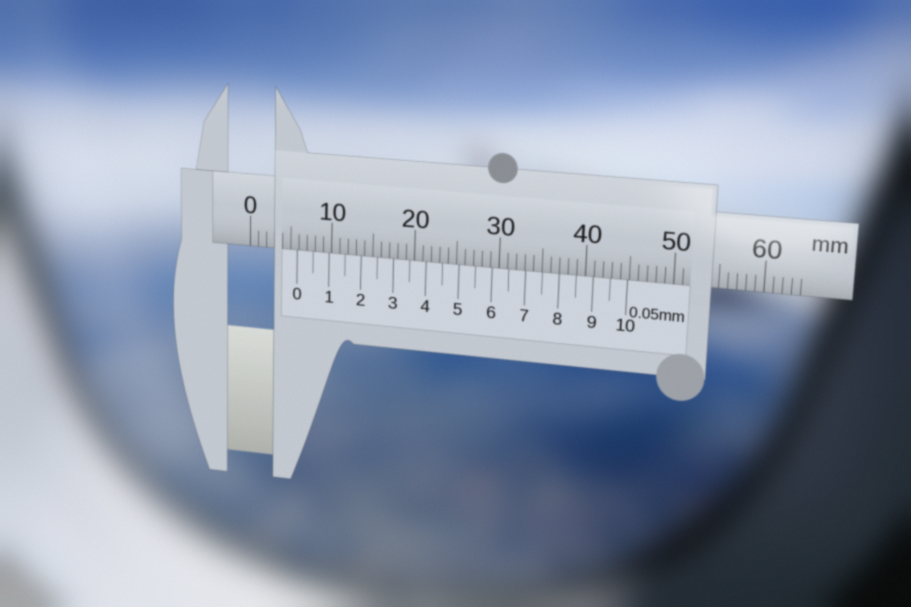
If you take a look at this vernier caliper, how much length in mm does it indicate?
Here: 5.8 mm
